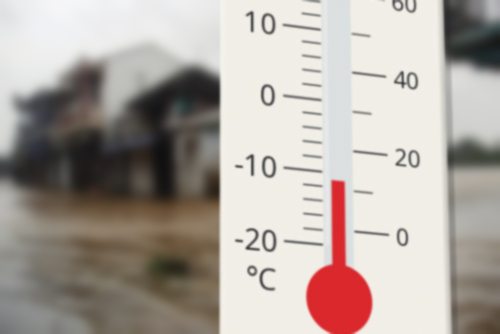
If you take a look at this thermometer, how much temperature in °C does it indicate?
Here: -11 °C
